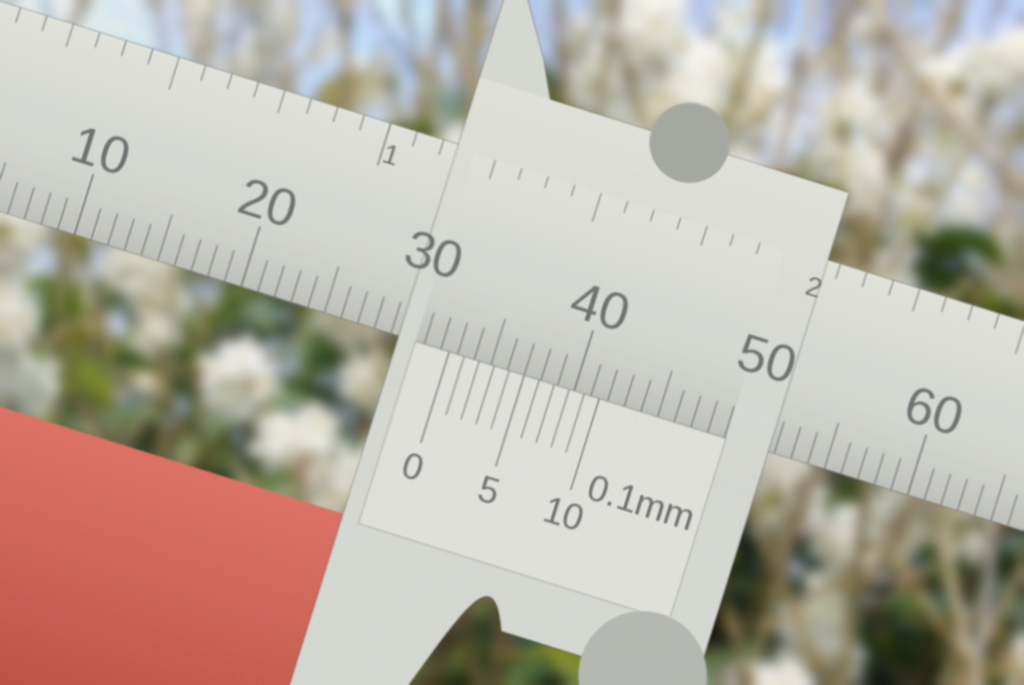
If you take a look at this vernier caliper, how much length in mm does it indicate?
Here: 32.5 mm
